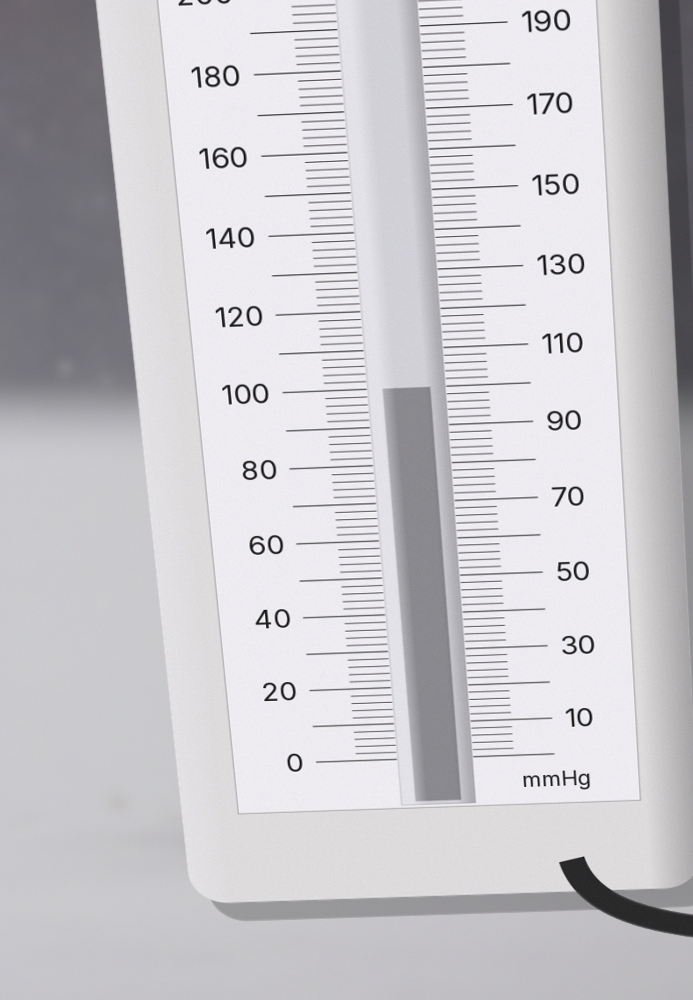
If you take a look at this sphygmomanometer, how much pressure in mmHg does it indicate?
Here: 100 mmHg
